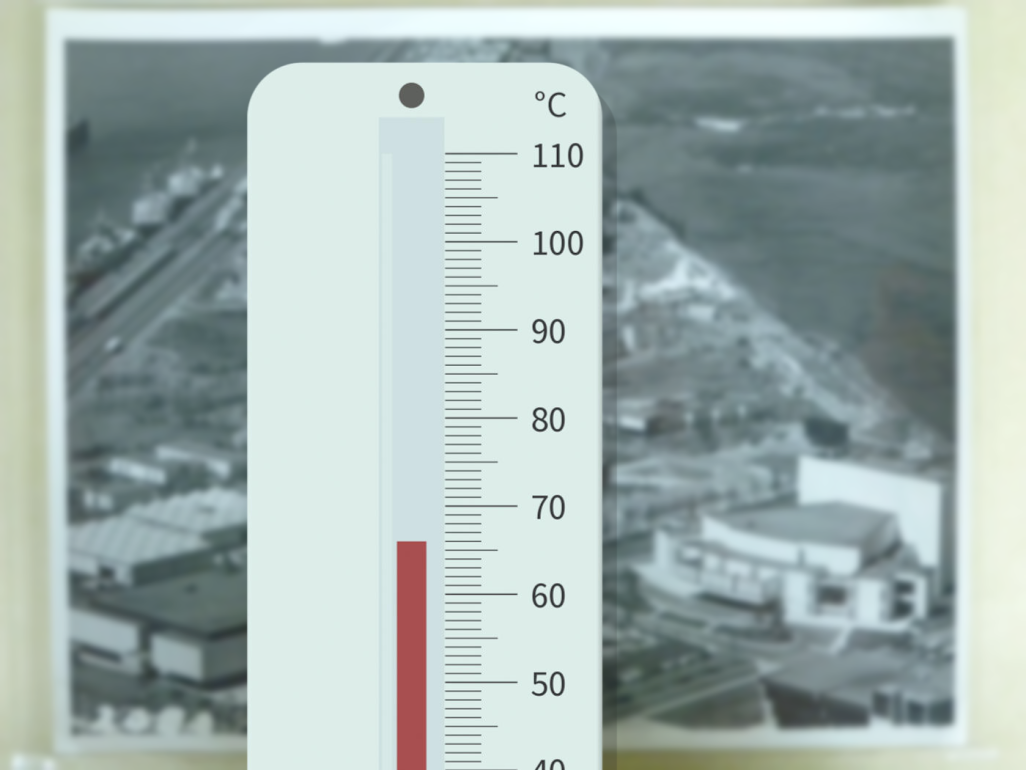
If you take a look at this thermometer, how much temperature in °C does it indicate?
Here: 66 °C
